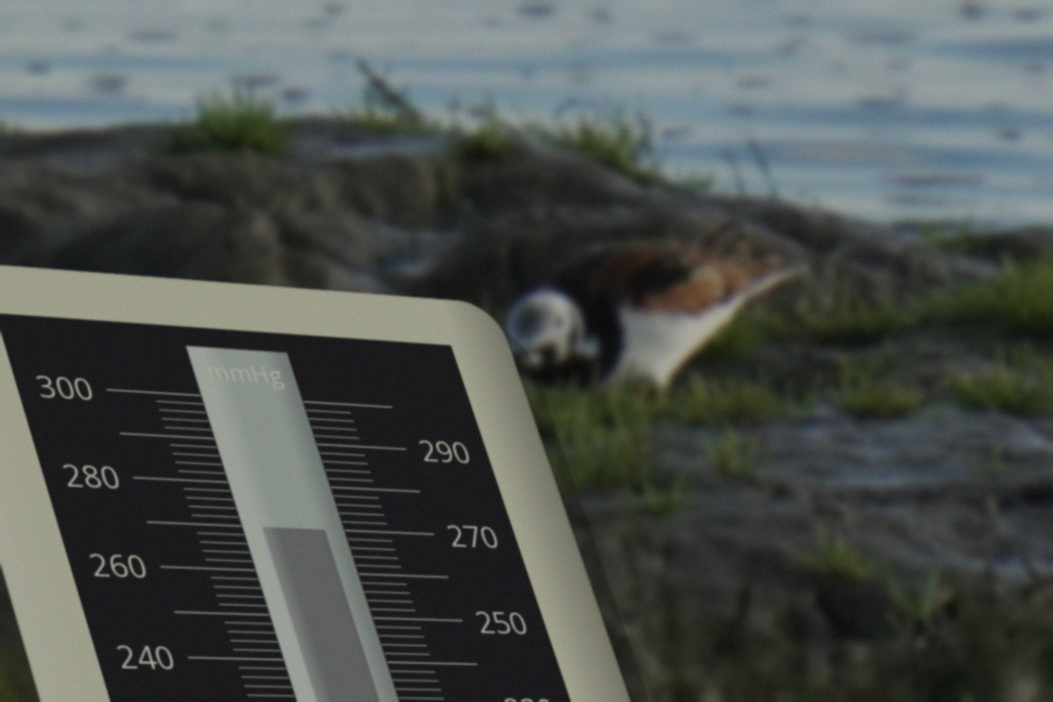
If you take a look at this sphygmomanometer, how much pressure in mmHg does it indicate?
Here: 270 mmHg
